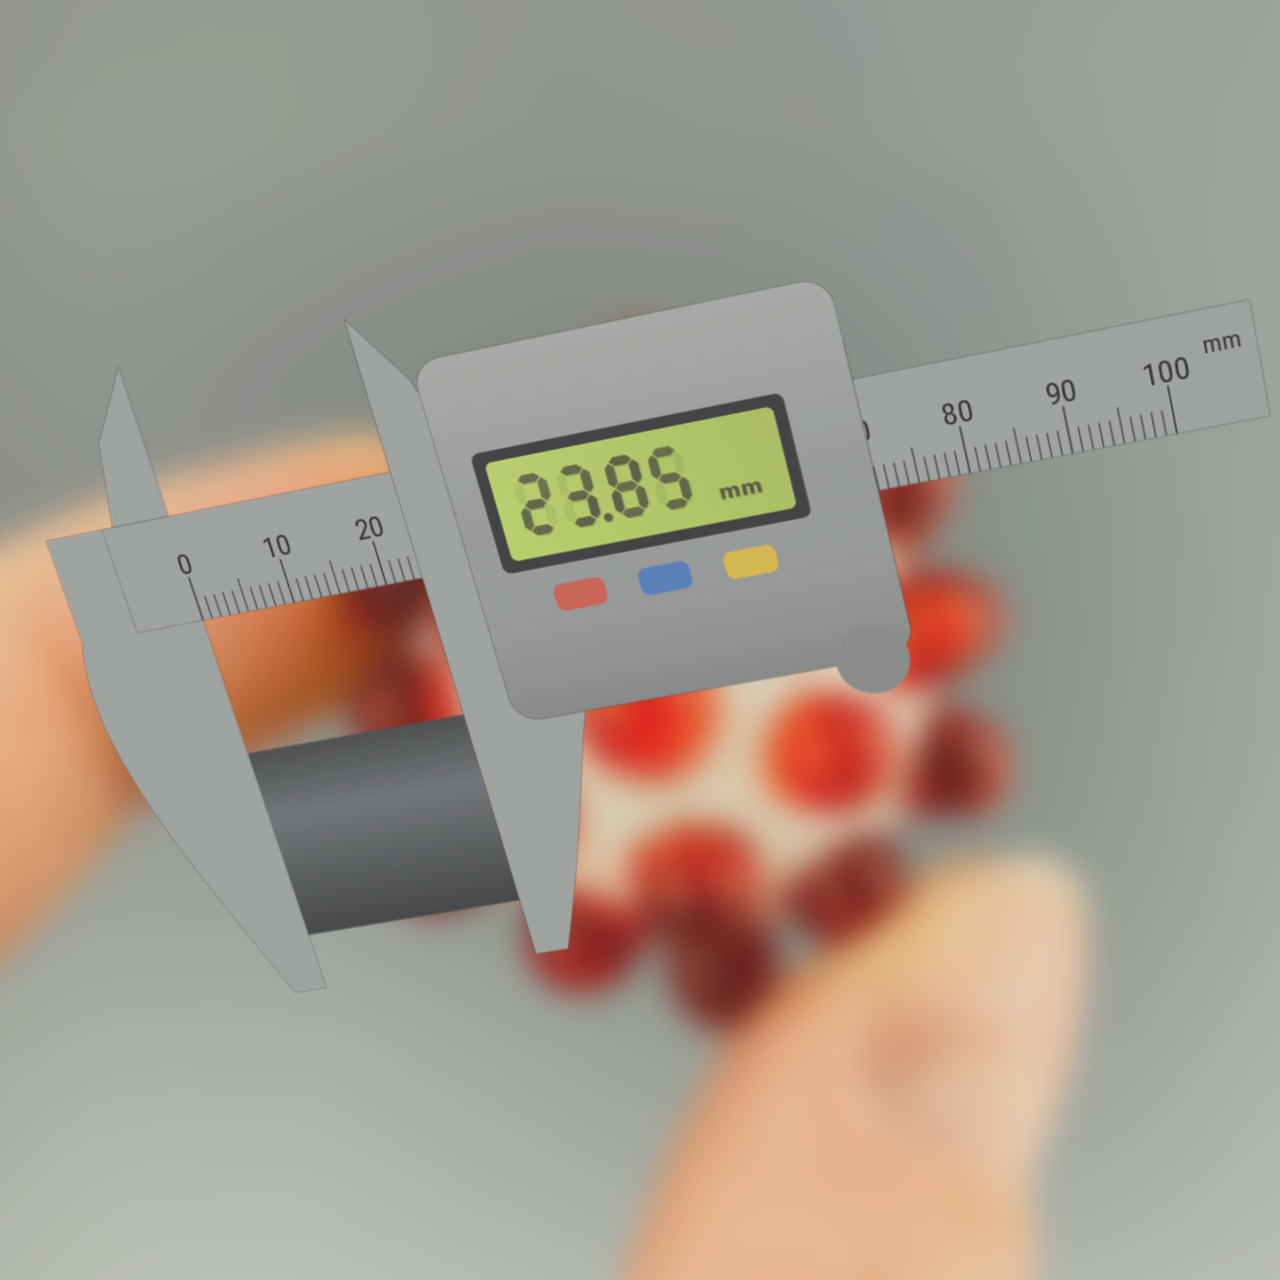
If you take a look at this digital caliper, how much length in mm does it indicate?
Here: 23.85 mm
